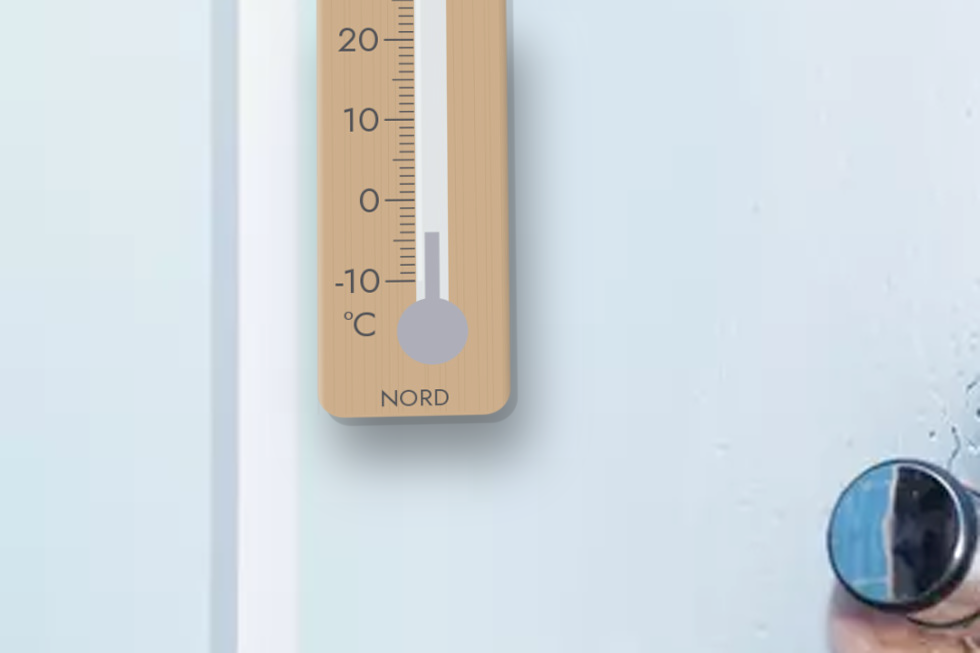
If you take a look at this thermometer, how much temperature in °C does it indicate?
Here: -4 °C
